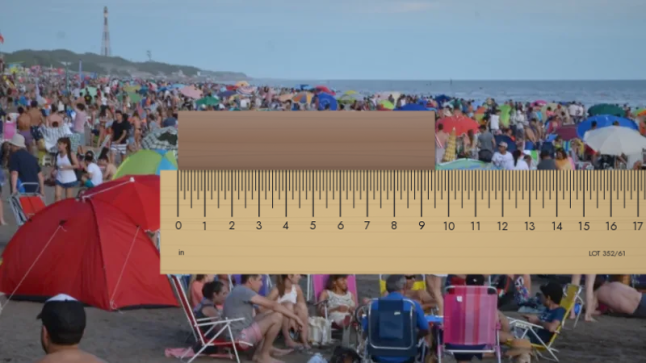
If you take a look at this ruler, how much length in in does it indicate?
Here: 9.5 in
